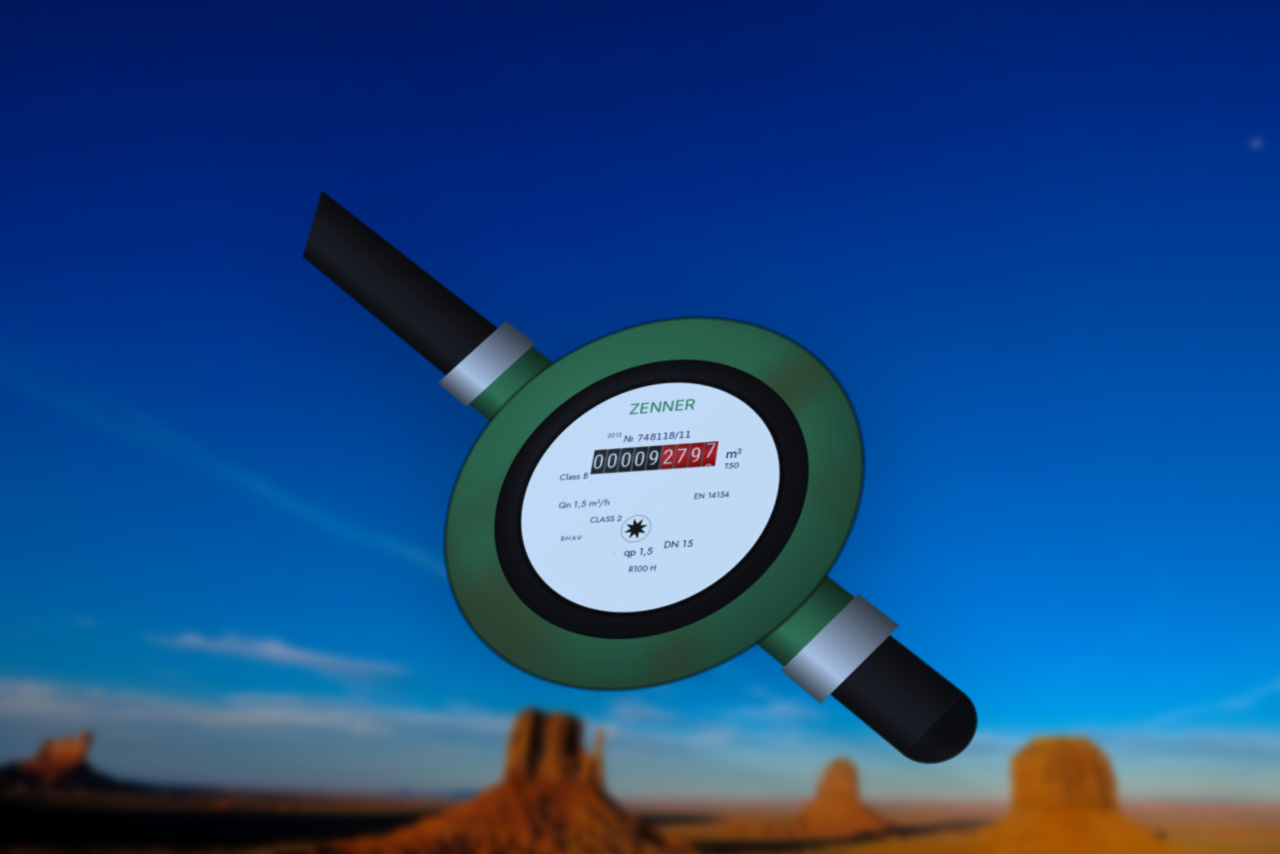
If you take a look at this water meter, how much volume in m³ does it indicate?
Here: 9.2797 m³
